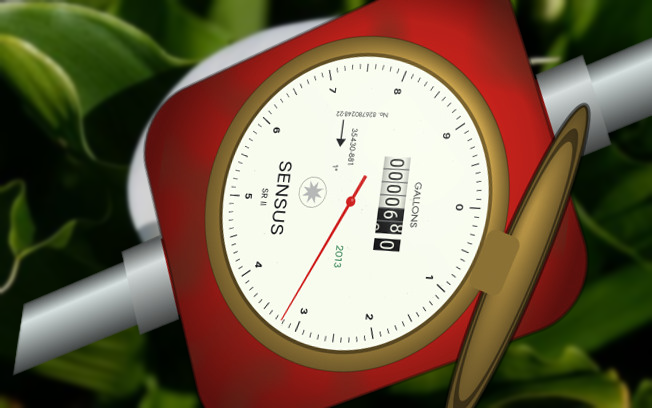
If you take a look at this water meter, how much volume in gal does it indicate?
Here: 683.2 gal
